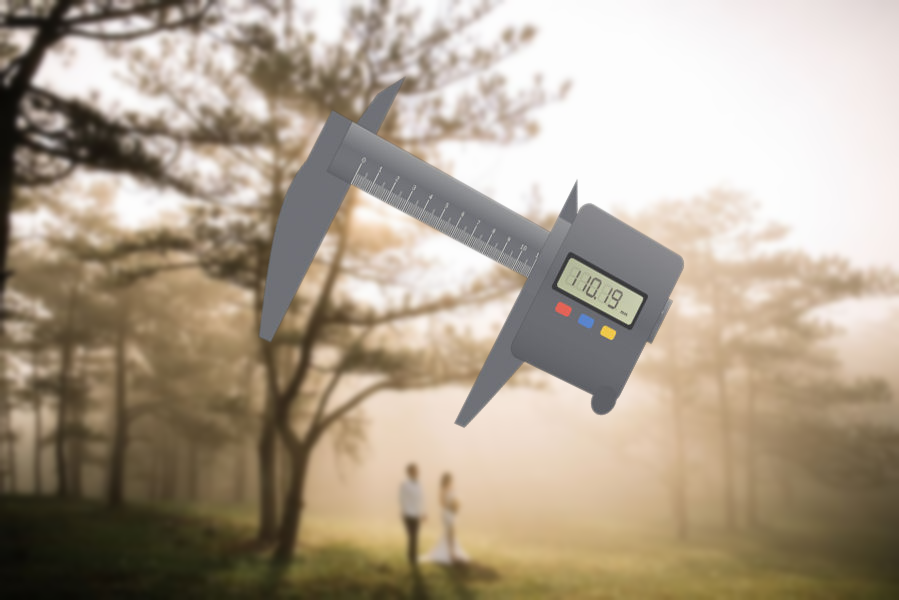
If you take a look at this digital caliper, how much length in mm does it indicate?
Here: 110.19 mm
